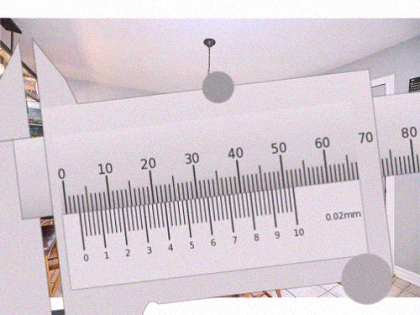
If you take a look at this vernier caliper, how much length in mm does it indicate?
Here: 3.0 mm
